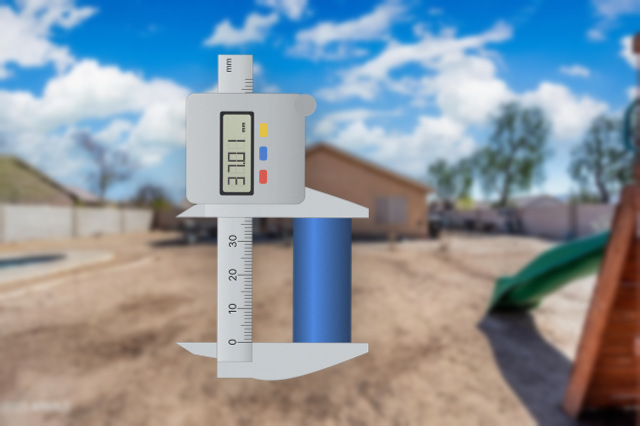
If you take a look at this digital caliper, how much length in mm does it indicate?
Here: 37.01 mm
